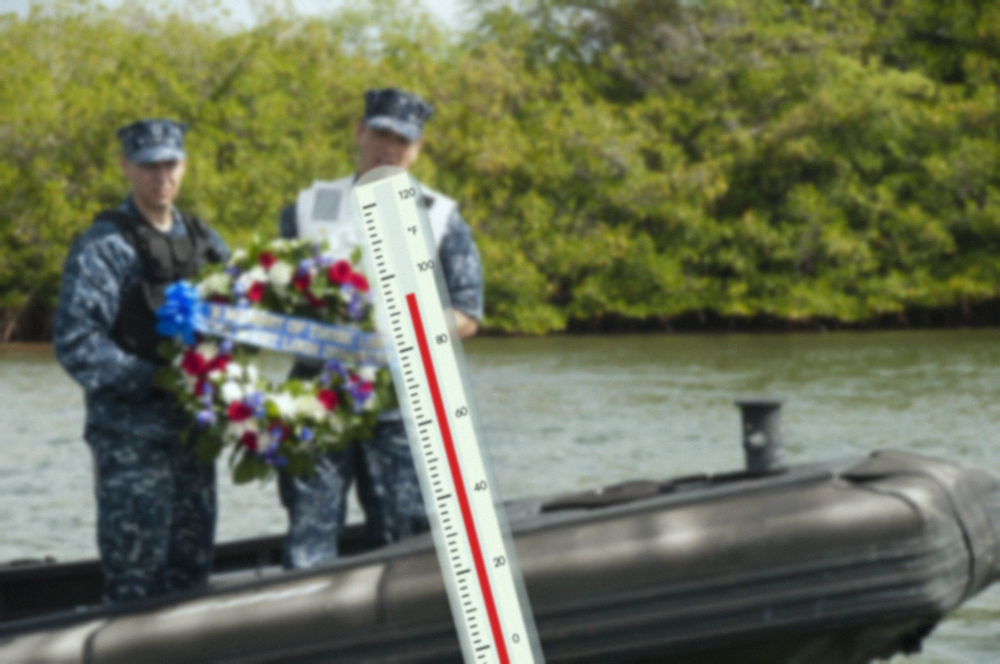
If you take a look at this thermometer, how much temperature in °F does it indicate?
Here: 94 °F
